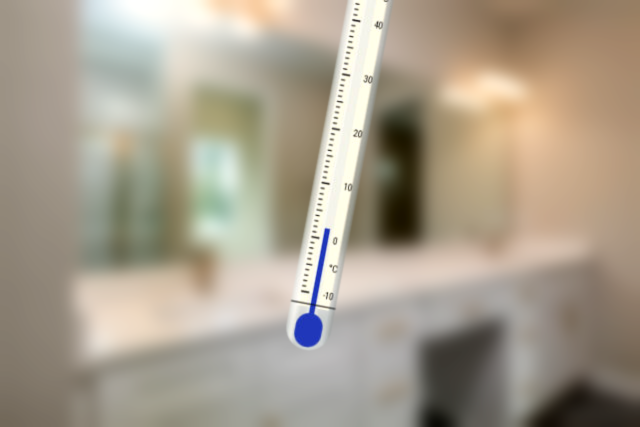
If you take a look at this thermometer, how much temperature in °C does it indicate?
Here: 2 °C
